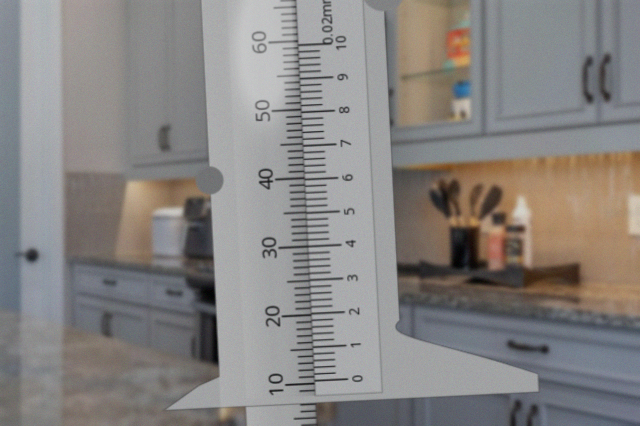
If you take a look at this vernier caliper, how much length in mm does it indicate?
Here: 10.4 mm
